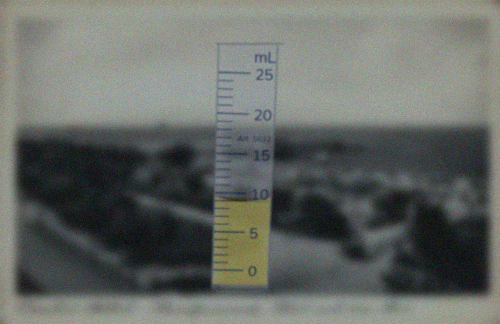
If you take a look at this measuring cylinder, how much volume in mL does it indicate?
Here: 9 mL
